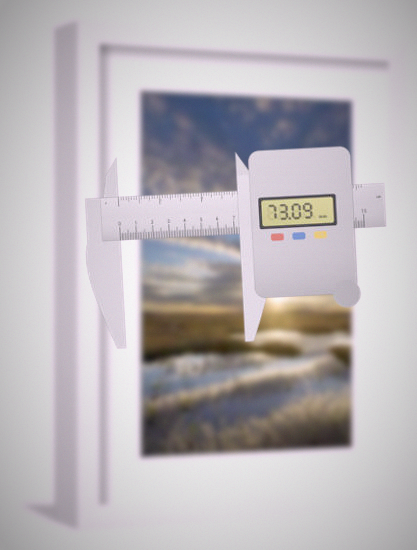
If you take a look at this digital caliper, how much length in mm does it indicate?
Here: 73.09 mm
